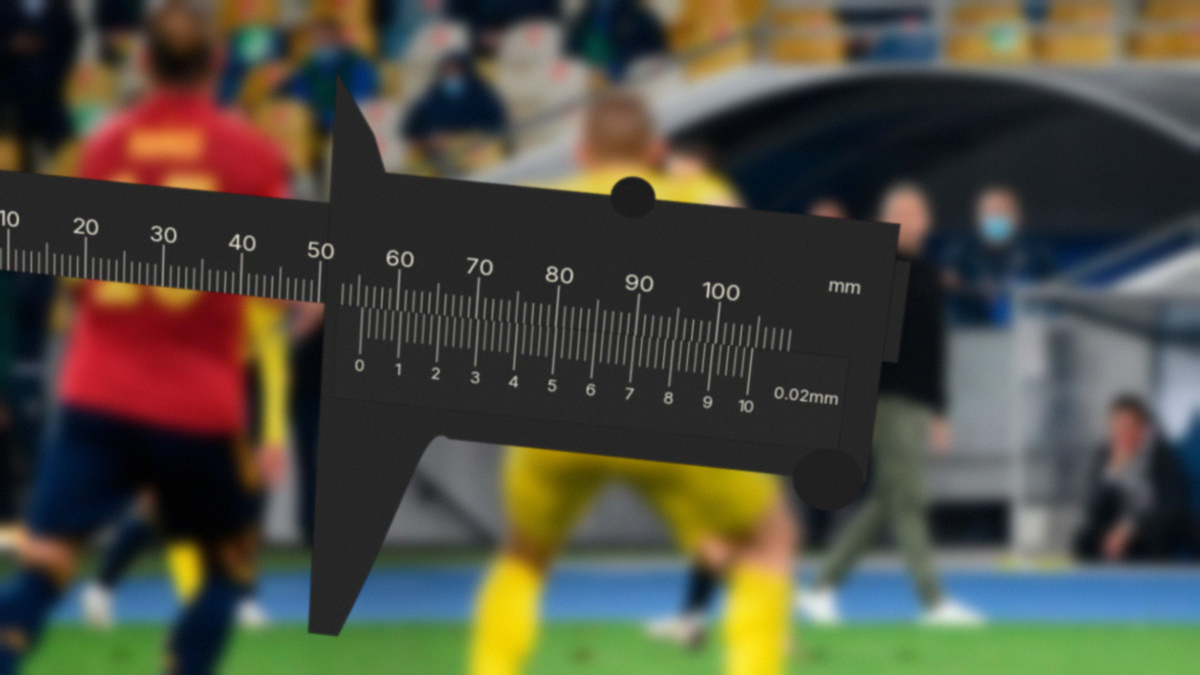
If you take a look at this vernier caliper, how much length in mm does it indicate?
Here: 55.6 mm
